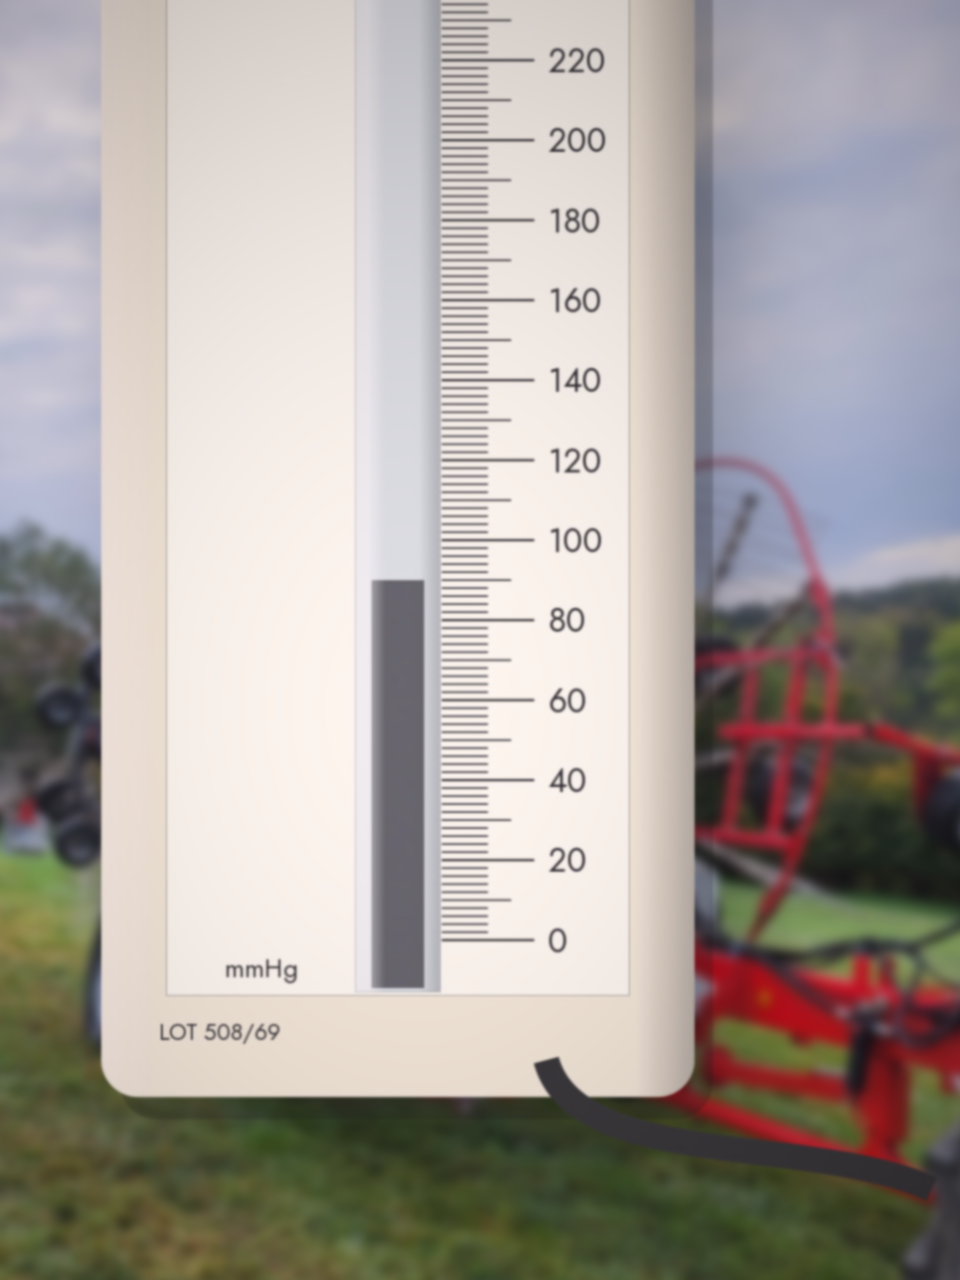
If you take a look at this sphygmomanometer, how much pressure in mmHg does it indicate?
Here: 90 mmHg
